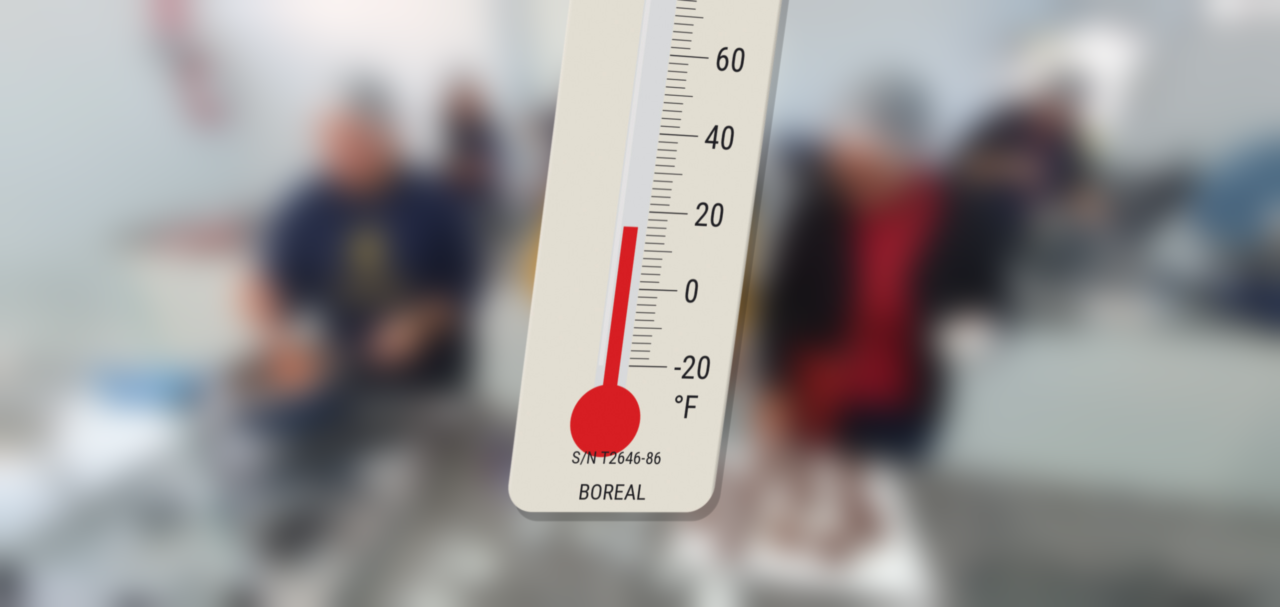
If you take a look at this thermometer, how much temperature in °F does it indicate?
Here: 16 °F
